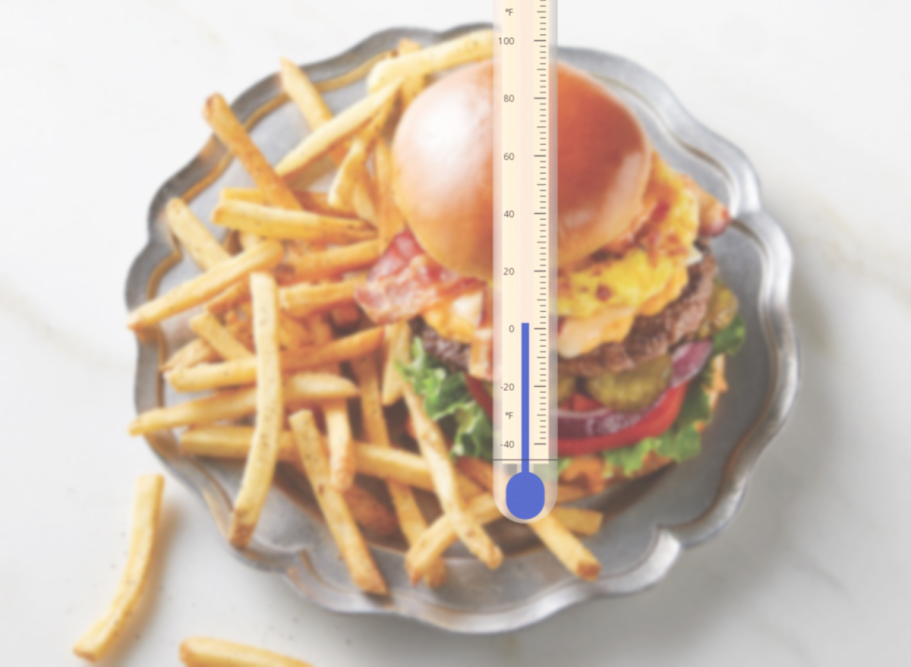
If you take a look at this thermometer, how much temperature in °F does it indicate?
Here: 2 °F
